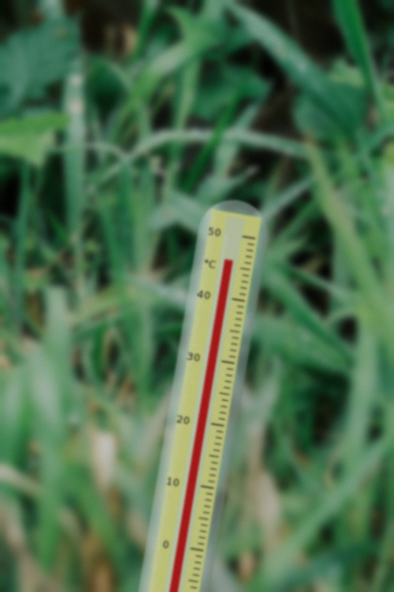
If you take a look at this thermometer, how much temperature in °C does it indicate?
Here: 46 °C
